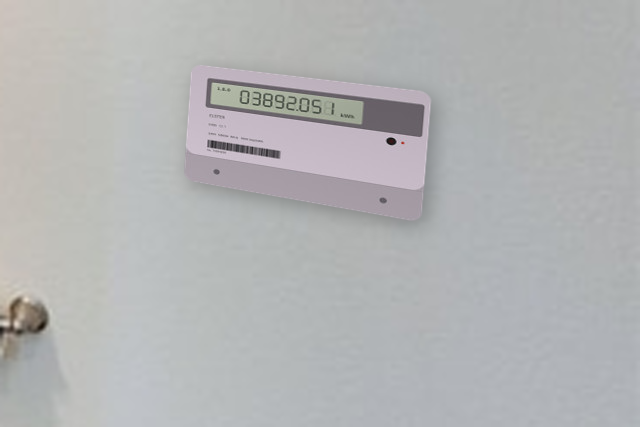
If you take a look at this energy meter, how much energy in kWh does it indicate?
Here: 3892.051 kWh
